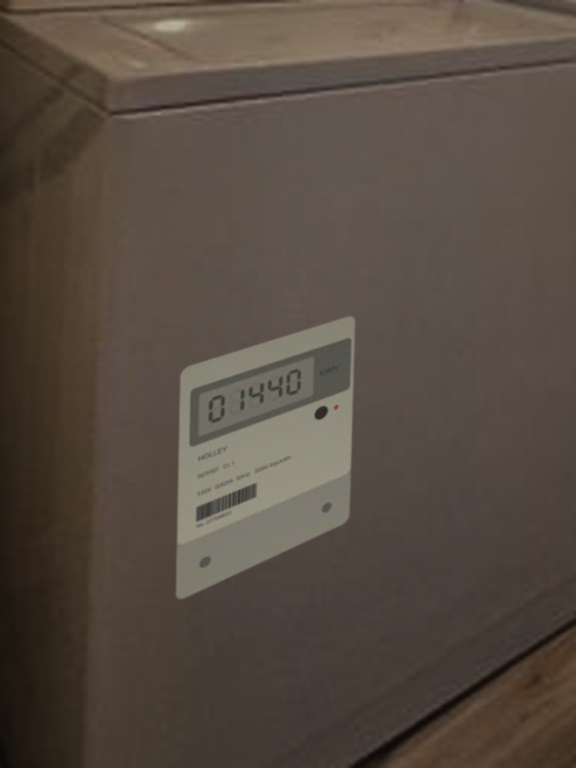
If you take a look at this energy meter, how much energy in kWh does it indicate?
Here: 1440 kWh
